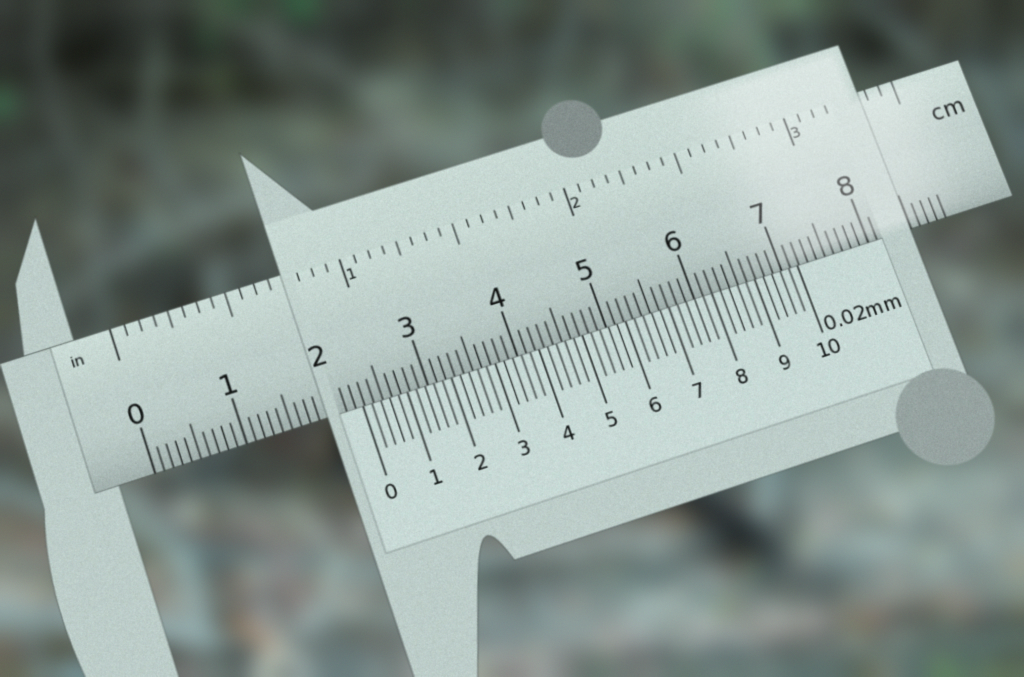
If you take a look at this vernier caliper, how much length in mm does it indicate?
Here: 22.8 mm
